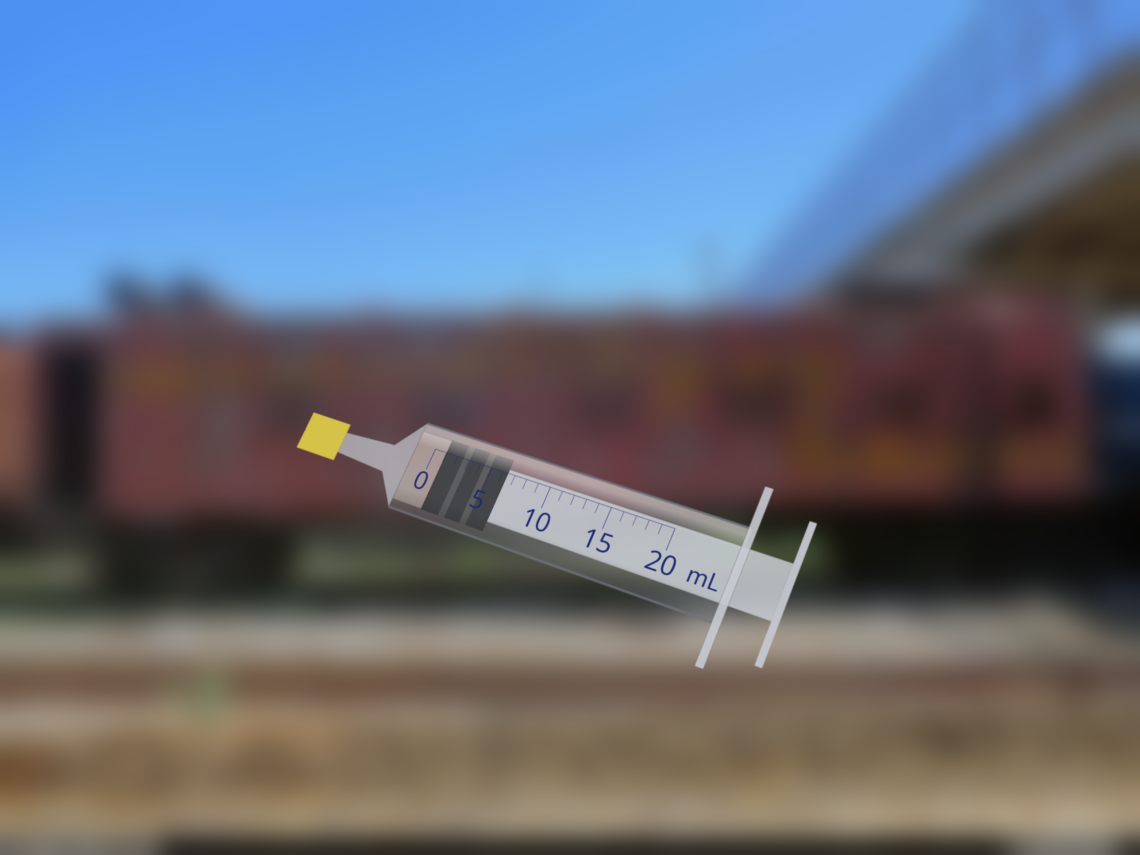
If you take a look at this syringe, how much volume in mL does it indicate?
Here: 1 mL
